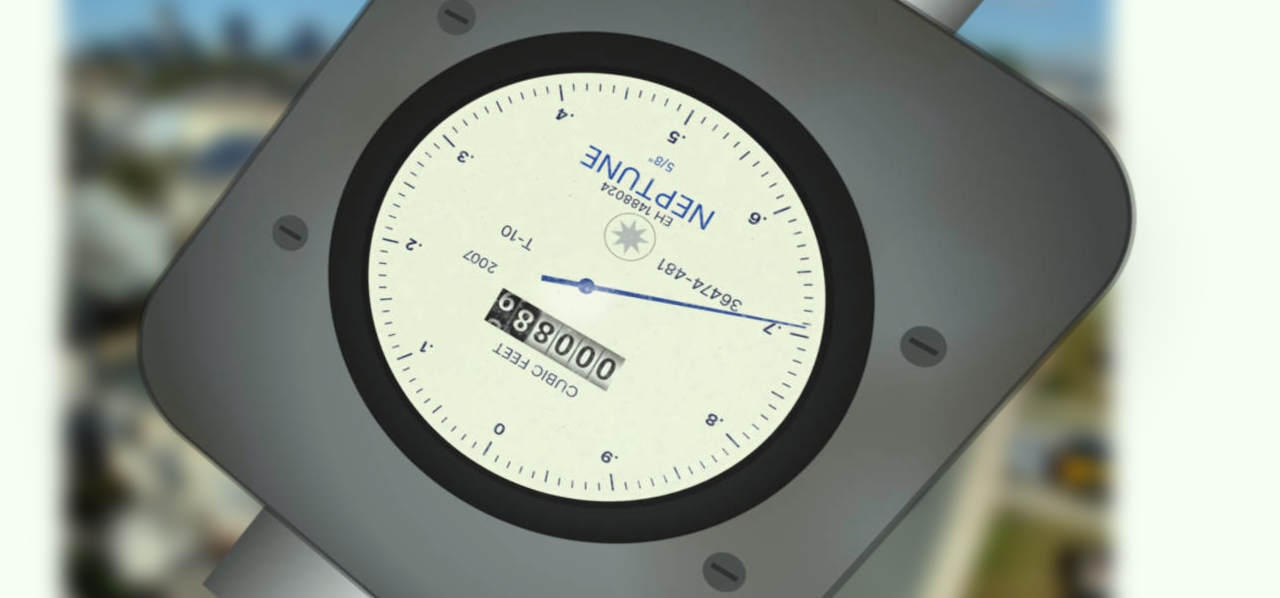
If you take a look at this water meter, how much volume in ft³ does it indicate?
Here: 888.69 ft³
